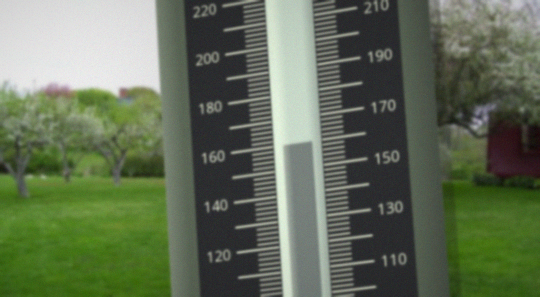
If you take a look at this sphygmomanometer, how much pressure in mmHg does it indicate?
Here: 160 mmHg
